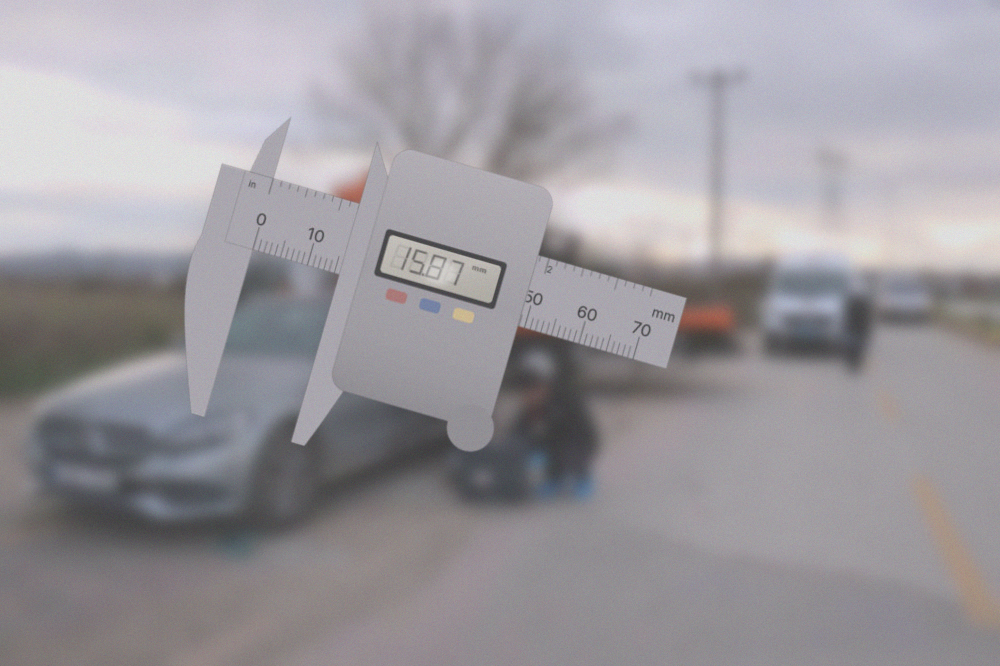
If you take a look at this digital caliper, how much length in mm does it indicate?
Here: 15.87 mm
